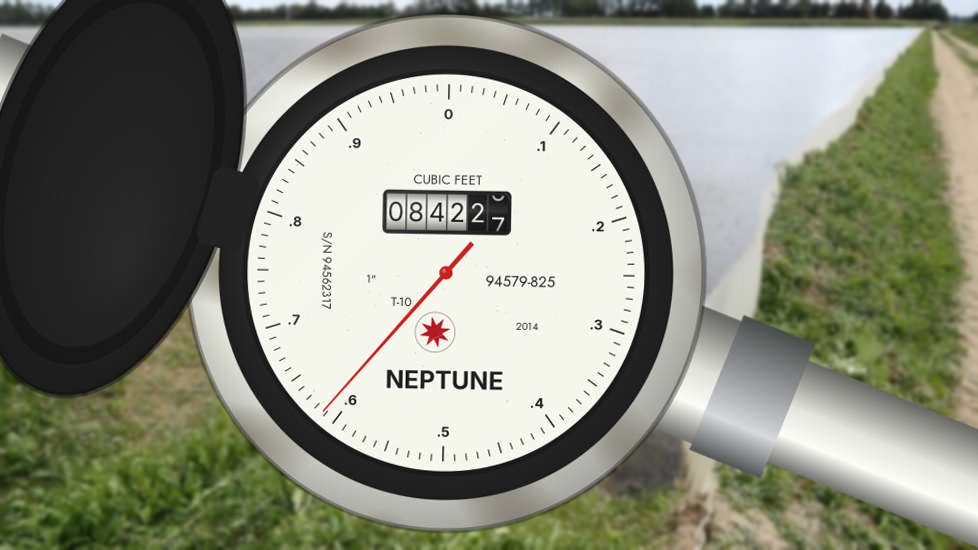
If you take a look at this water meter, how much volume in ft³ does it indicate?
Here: 84226.61 ft³
